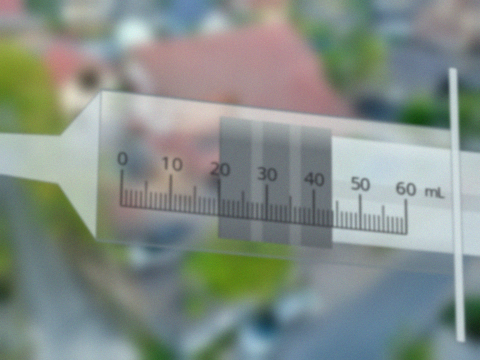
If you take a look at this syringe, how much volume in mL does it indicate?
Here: 20 mL
